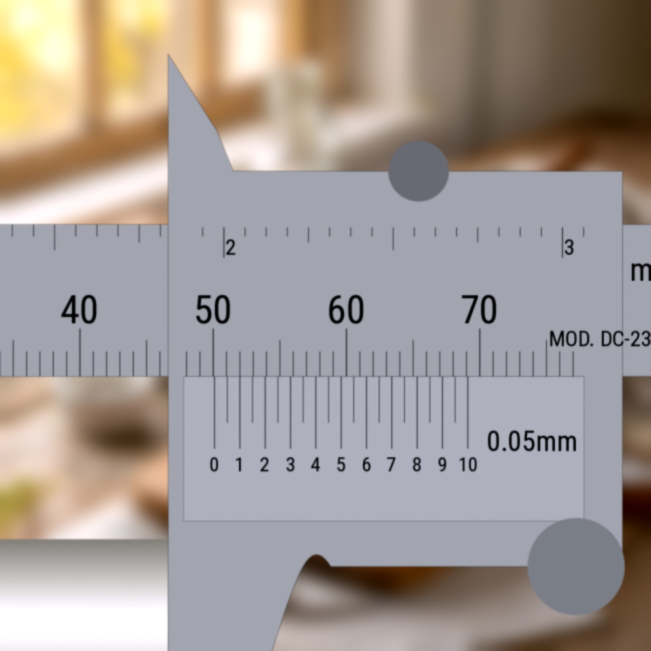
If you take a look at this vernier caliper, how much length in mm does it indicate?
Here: 50.1 mm
